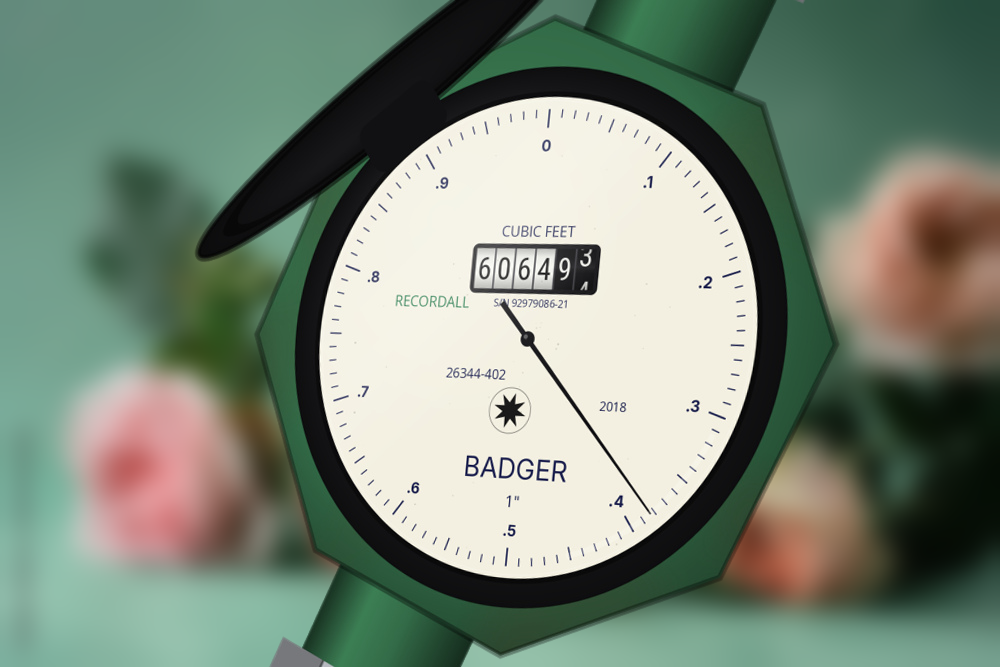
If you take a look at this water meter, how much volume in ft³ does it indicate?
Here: 606493.38 ft³
